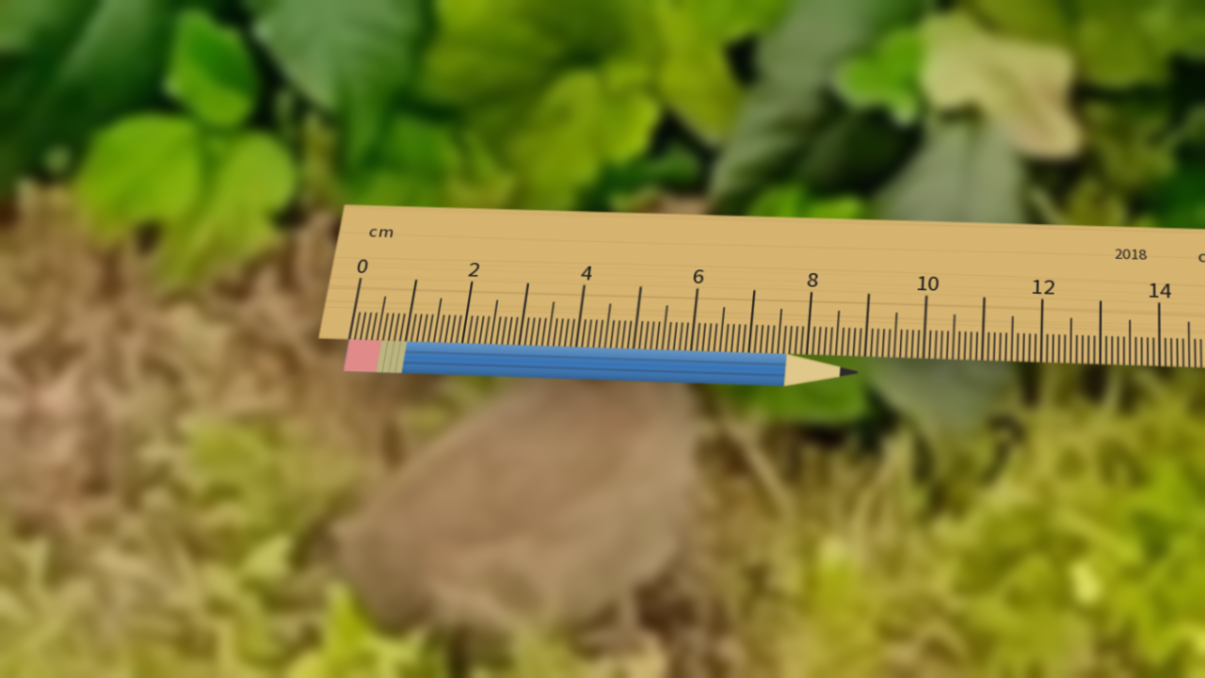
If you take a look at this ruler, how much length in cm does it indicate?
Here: 8.9 cm
